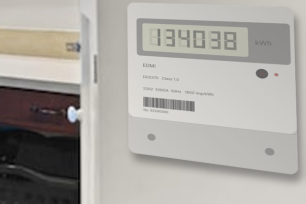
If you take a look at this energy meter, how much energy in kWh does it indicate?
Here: 134038 kWh
